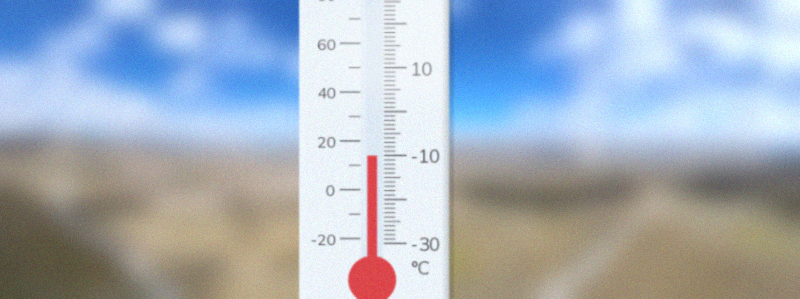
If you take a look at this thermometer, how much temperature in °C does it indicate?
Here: -10 °C
